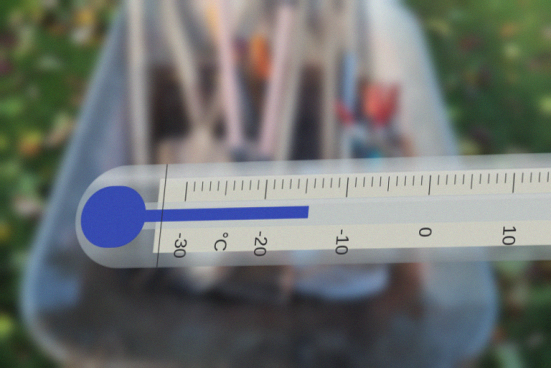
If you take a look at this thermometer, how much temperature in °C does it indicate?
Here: -14.5 °C
